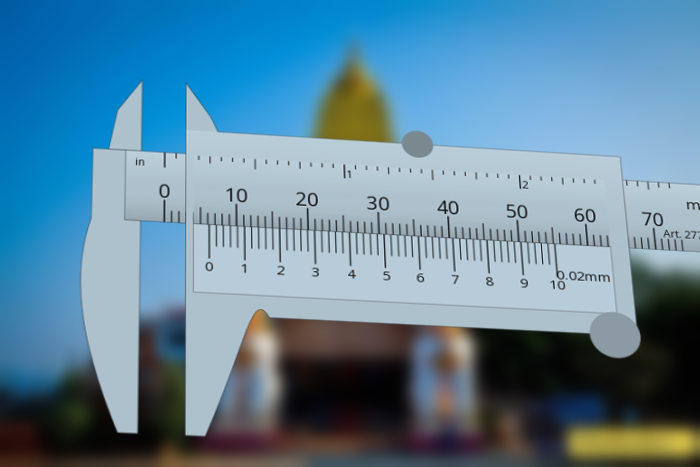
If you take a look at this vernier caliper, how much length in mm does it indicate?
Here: 6.2 mm
